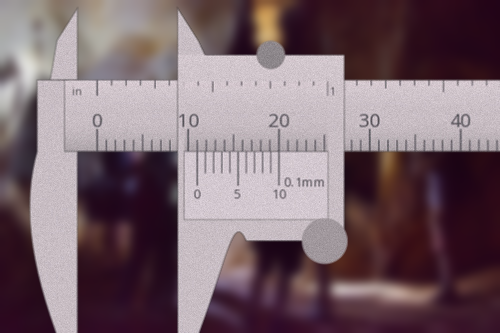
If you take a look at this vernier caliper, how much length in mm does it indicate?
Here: 11.0 mm
